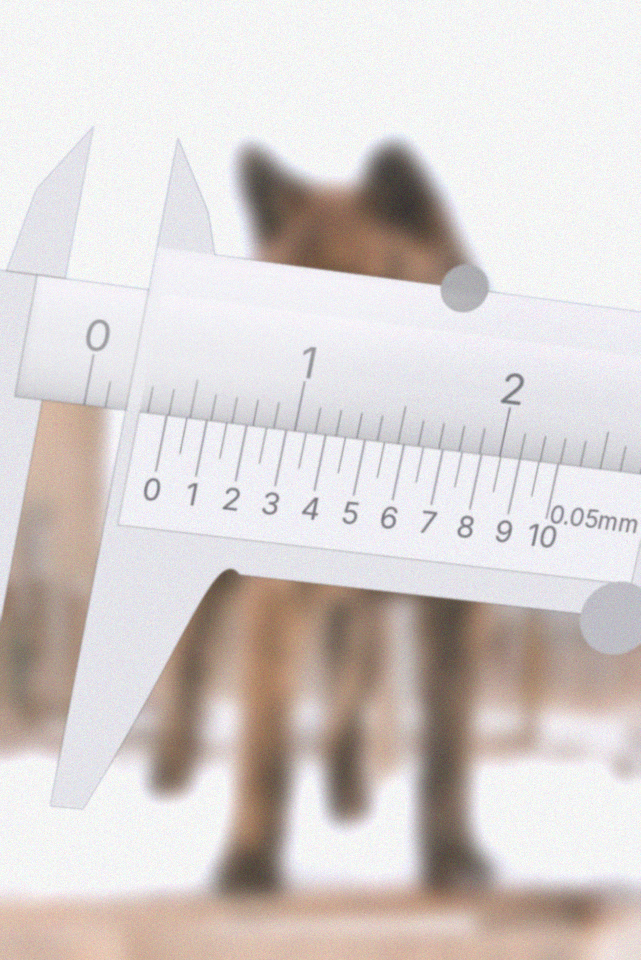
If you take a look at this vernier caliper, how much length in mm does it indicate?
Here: 3.9 mm
